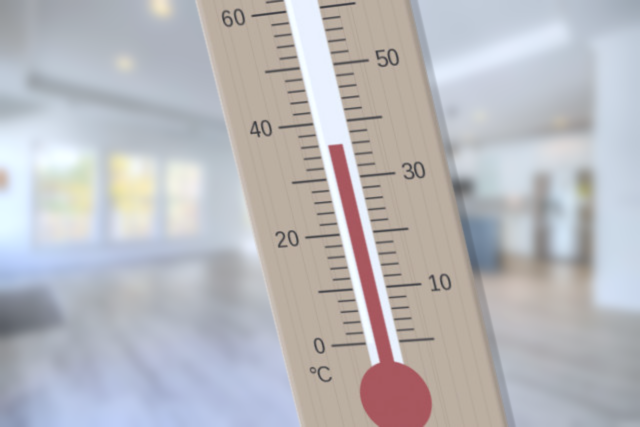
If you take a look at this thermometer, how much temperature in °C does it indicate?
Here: 36 °C
